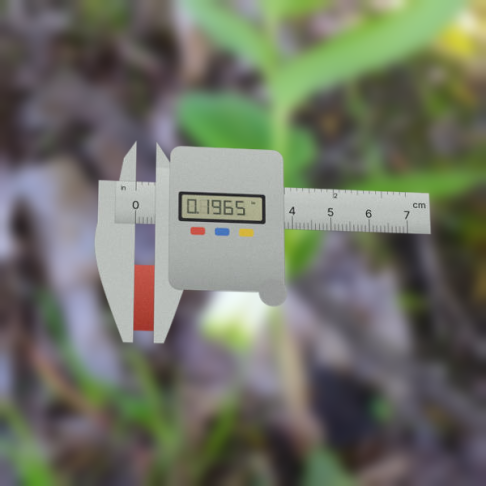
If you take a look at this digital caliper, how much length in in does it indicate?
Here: 0.1965 in
